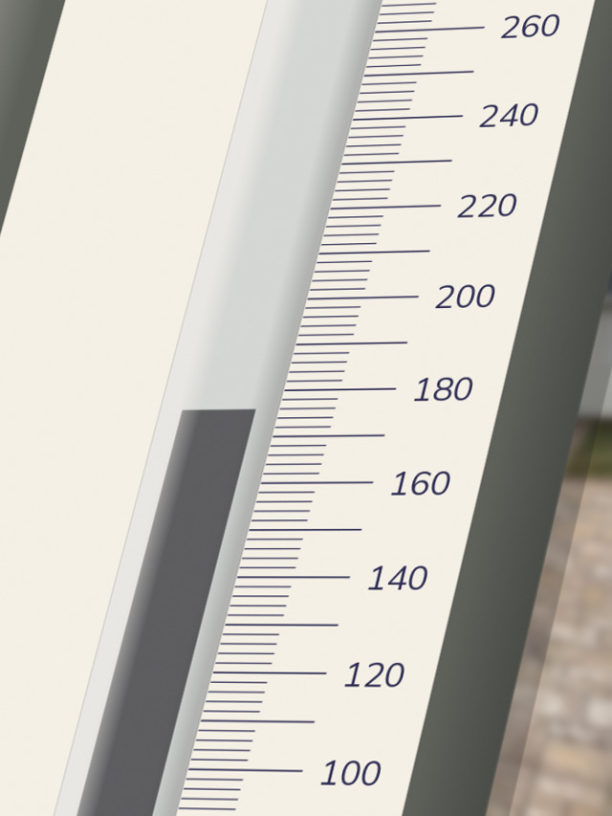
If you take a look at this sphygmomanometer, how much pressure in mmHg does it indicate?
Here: 176 mmHg
